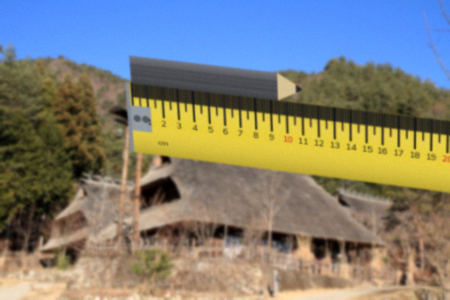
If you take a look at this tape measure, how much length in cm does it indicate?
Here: 11 cm
